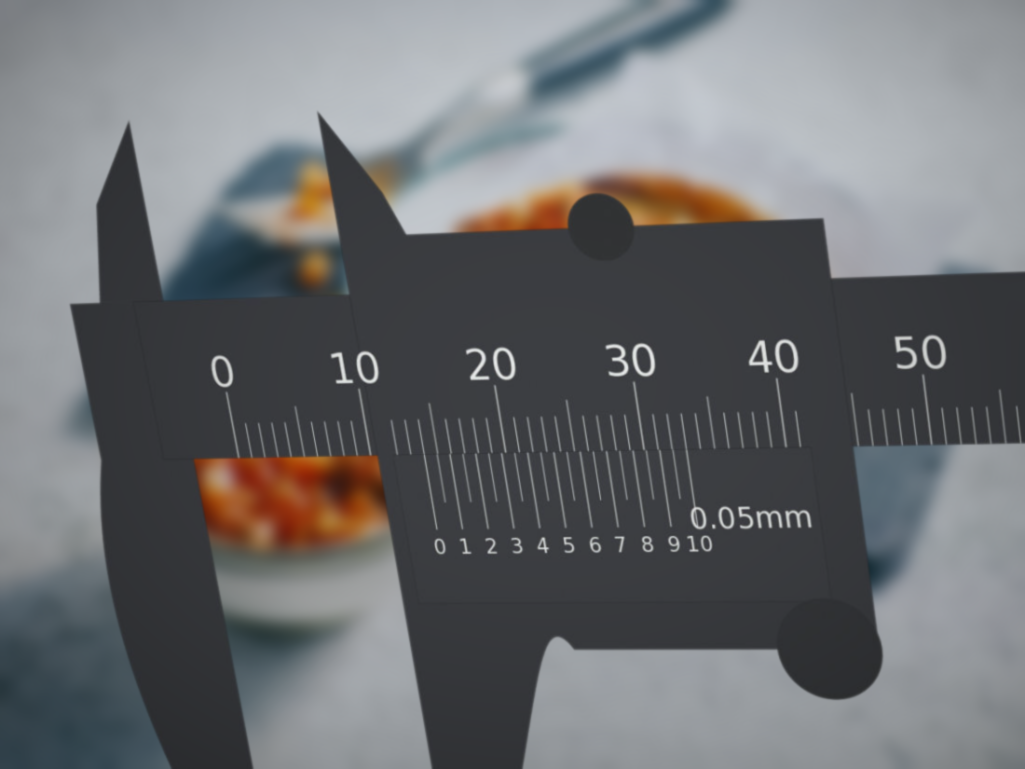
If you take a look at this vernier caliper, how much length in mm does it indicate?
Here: 14.0 mm
